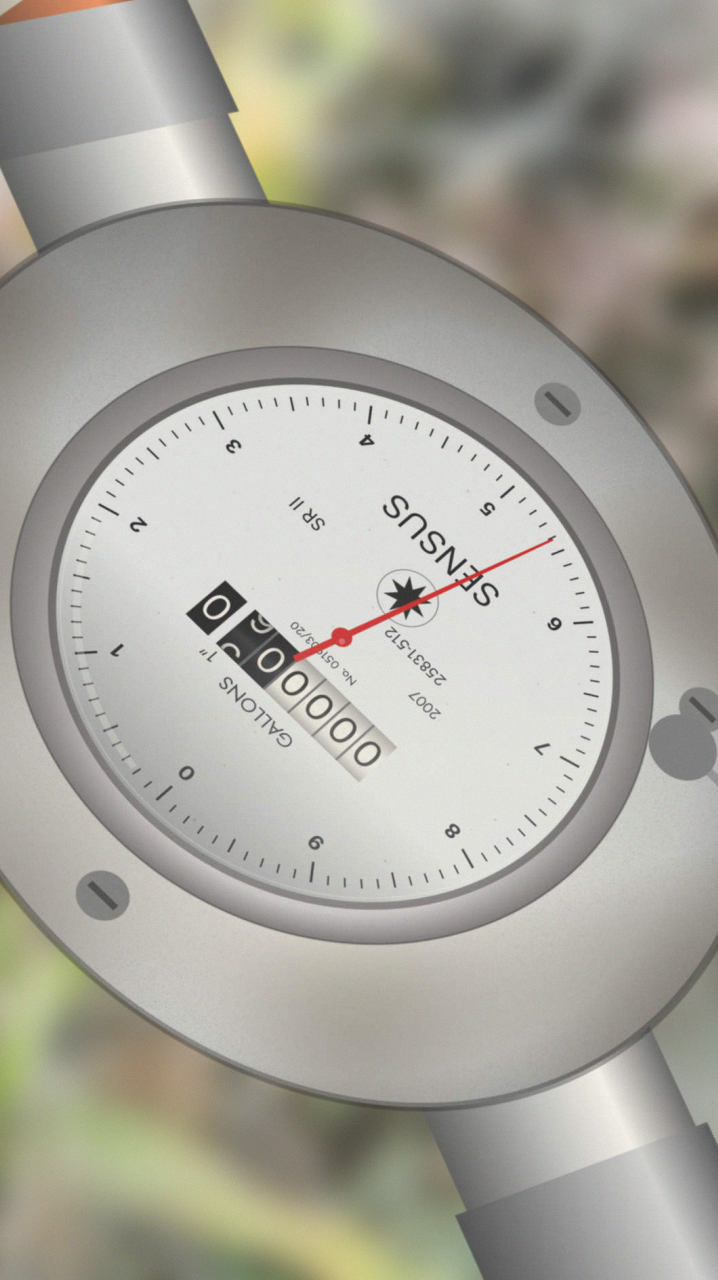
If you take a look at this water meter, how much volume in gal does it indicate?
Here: 55.4 gal
